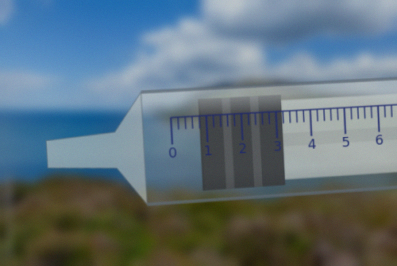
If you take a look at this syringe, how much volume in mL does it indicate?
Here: 0.8 mL
